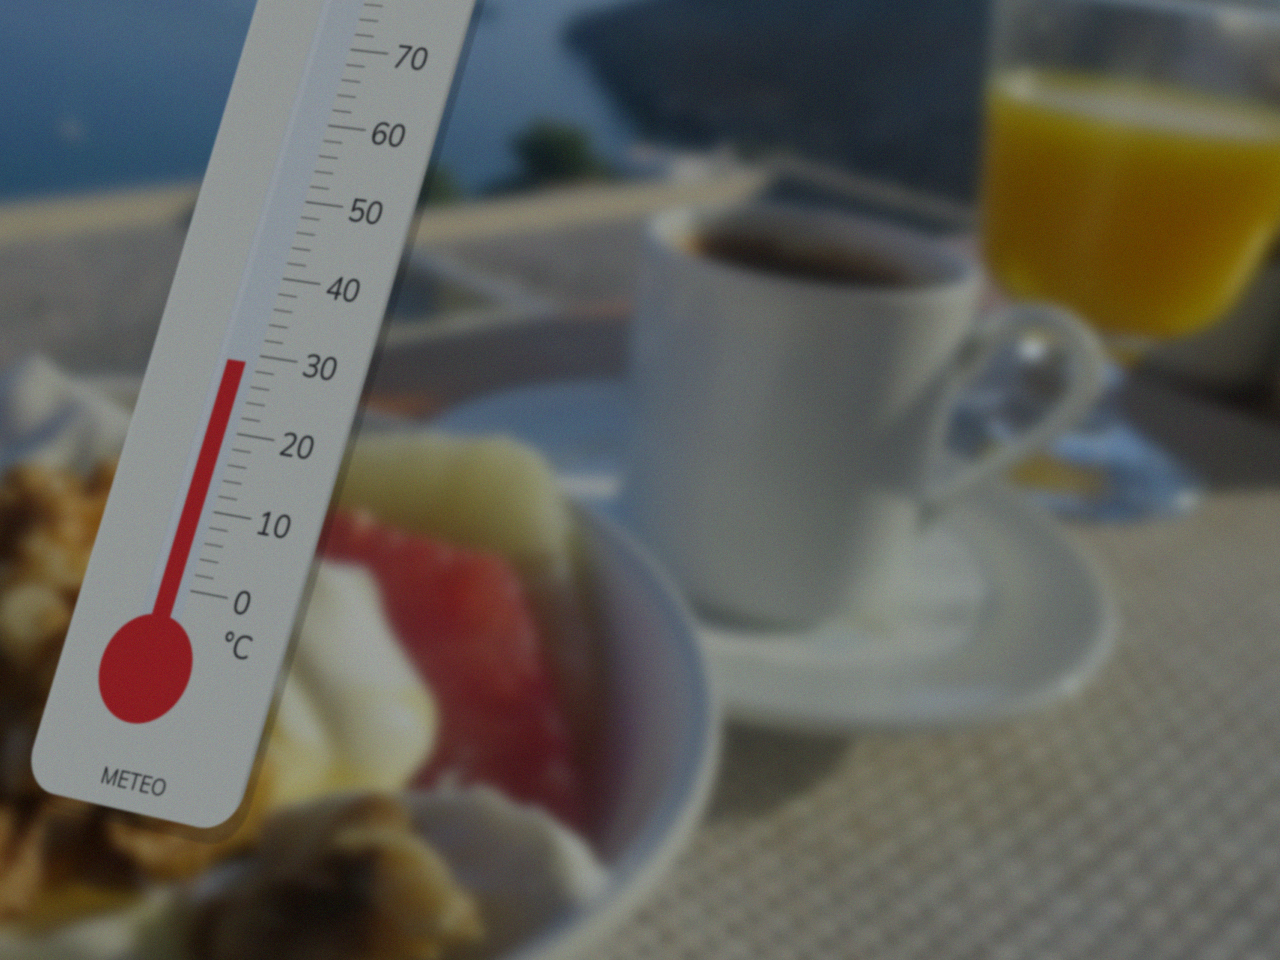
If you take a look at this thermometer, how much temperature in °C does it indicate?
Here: 29 °C
